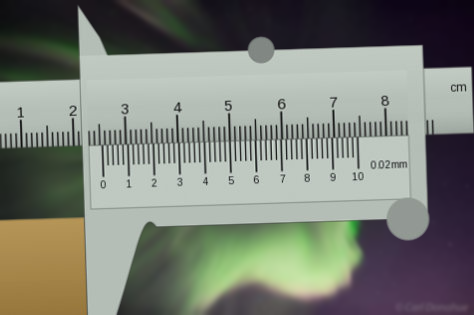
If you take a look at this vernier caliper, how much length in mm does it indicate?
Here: 25.5 mm
